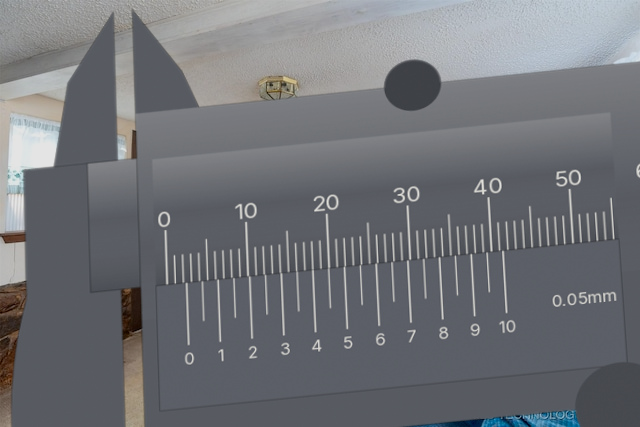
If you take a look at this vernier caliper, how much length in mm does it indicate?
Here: 2.4 mm
